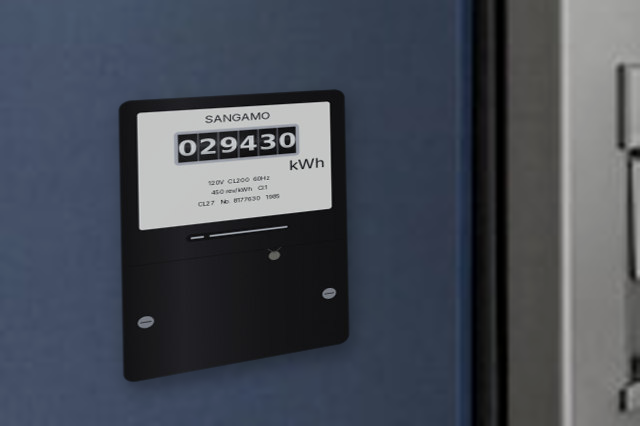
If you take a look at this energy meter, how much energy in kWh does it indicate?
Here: 29430 kWh
